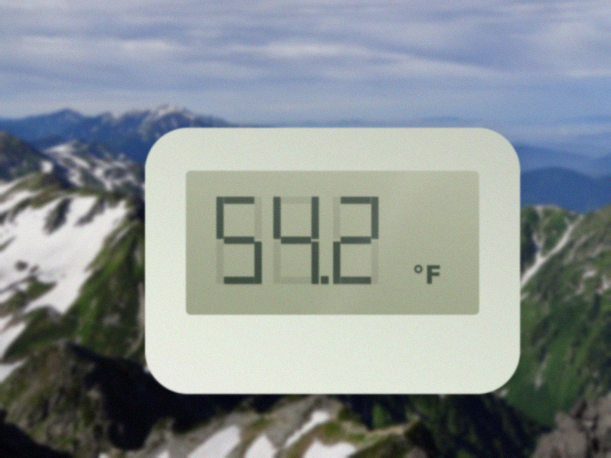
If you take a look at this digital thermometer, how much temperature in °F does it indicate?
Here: 54.2 °F
